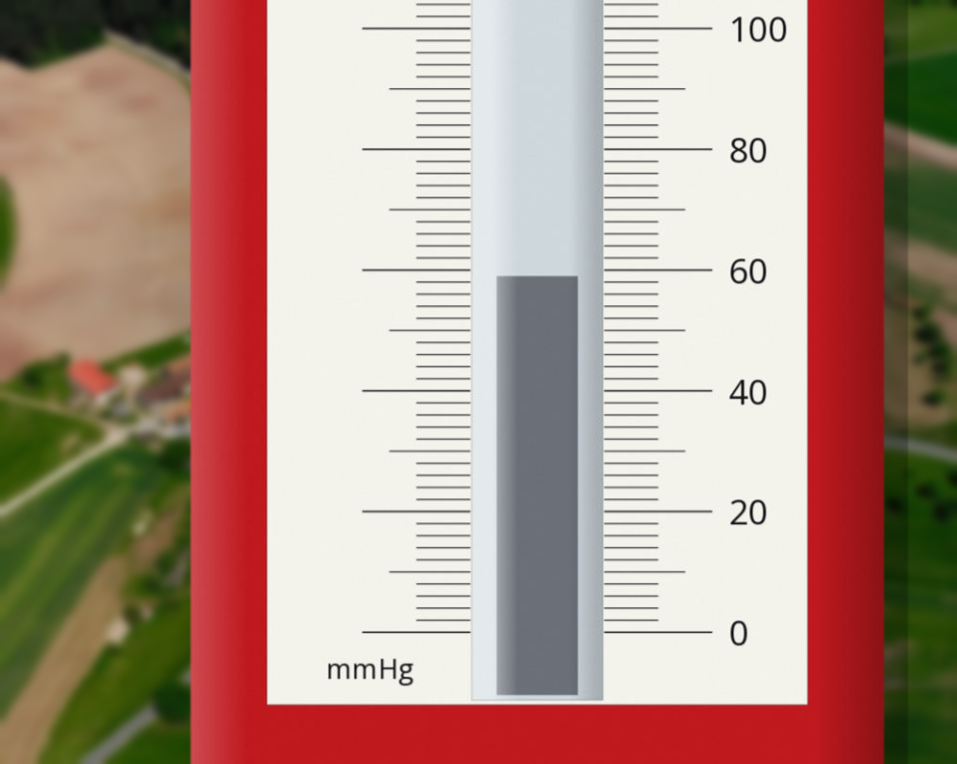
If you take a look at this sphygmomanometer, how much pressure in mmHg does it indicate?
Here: 59 mmHg
